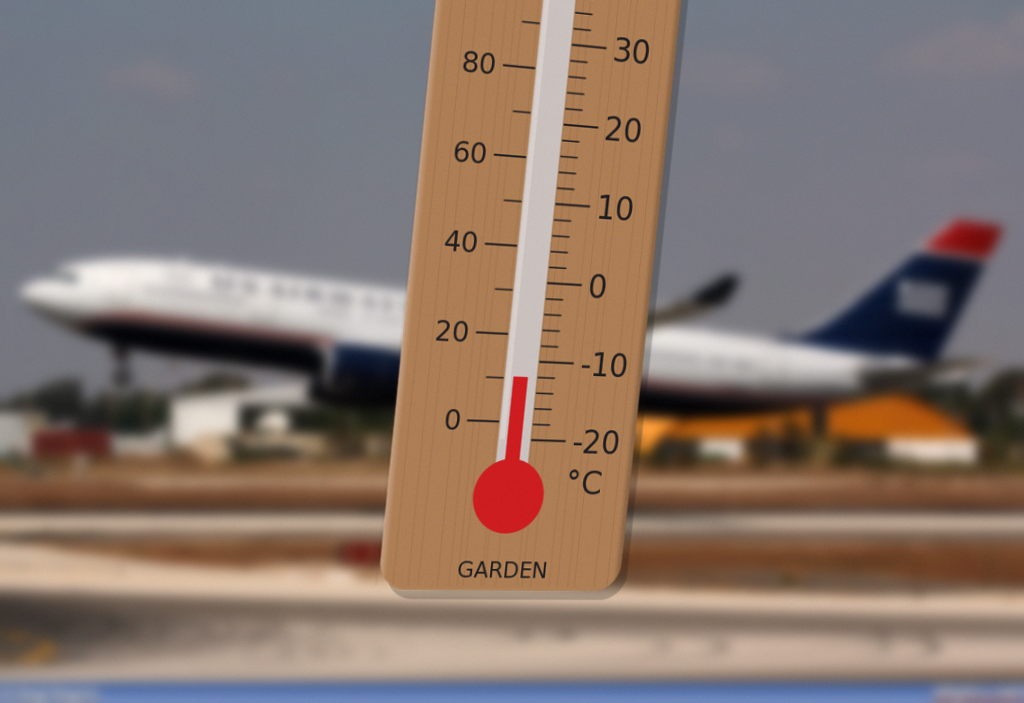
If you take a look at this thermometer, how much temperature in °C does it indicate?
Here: -12 °C
